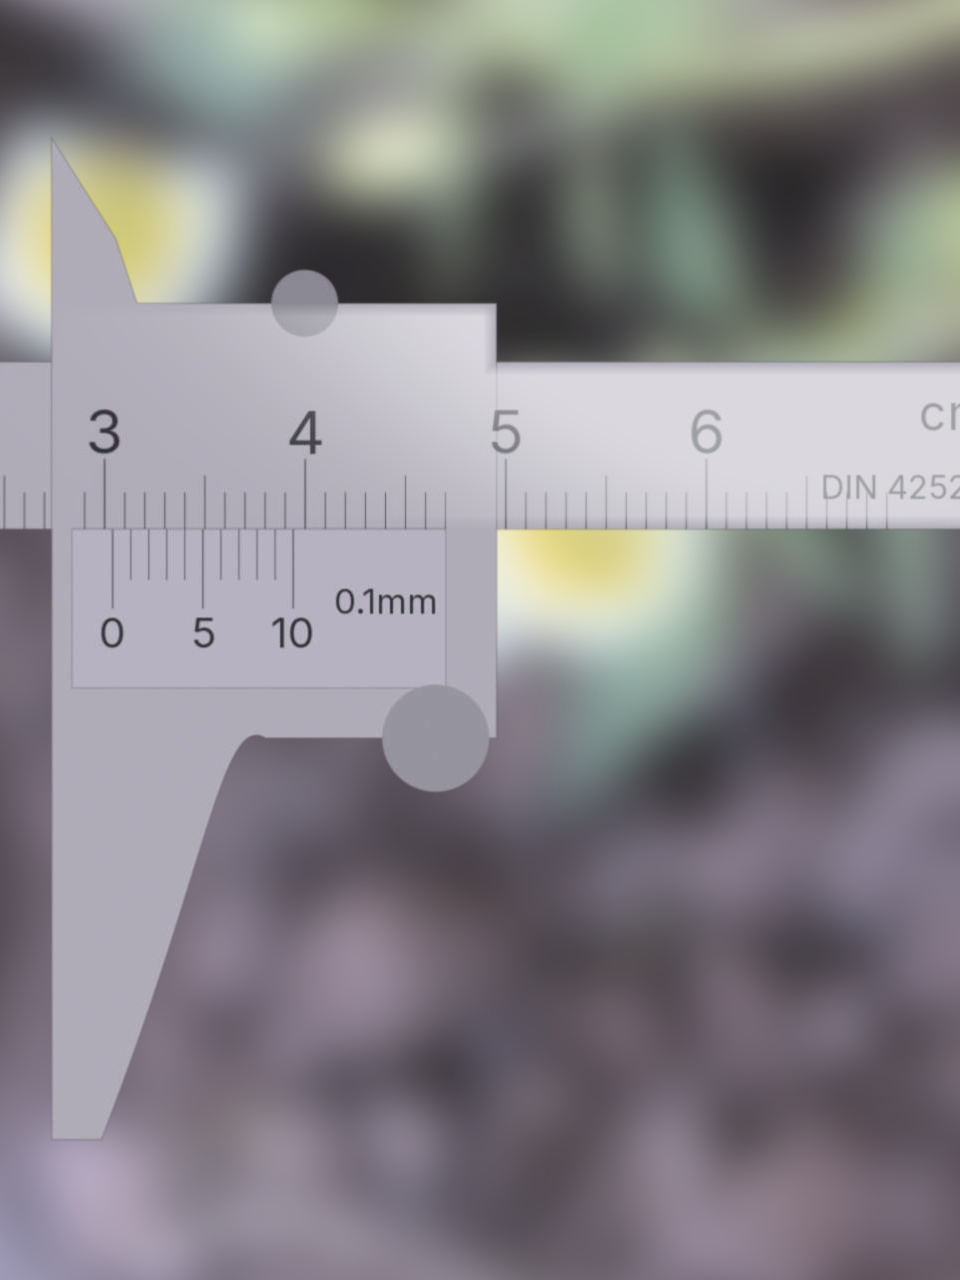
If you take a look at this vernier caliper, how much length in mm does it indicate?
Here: 30.4 mm
